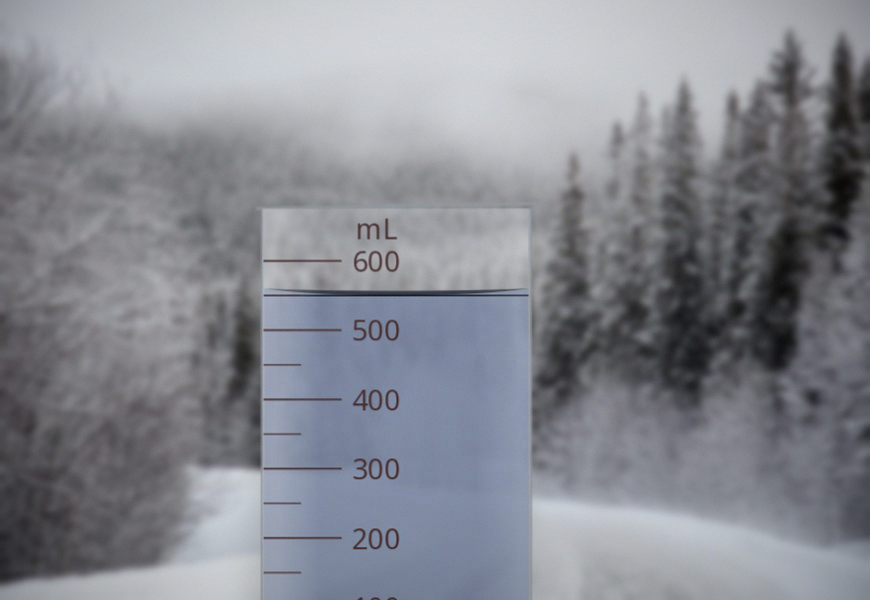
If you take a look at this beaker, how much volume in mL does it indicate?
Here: 550 mL
